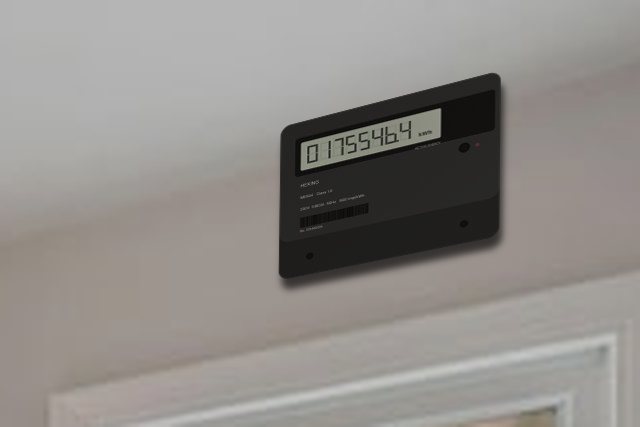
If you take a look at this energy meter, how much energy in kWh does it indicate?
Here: 175546.4 kWh
